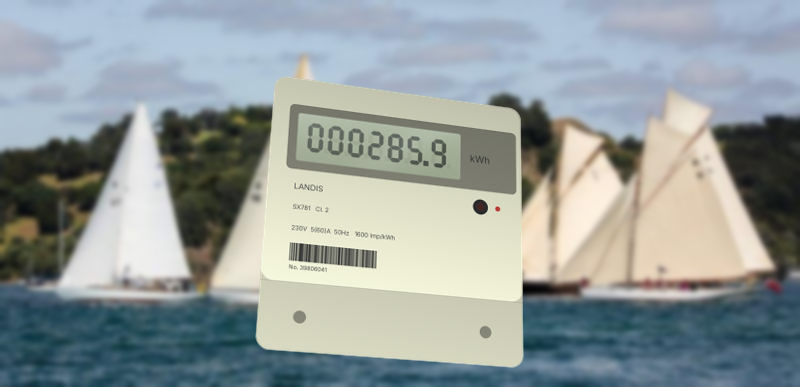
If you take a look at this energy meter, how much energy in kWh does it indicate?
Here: 285.9 kWh
